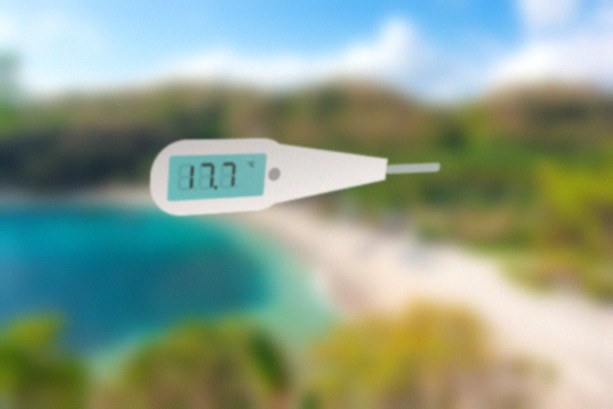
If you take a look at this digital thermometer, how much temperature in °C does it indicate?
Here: 17.7 °C
